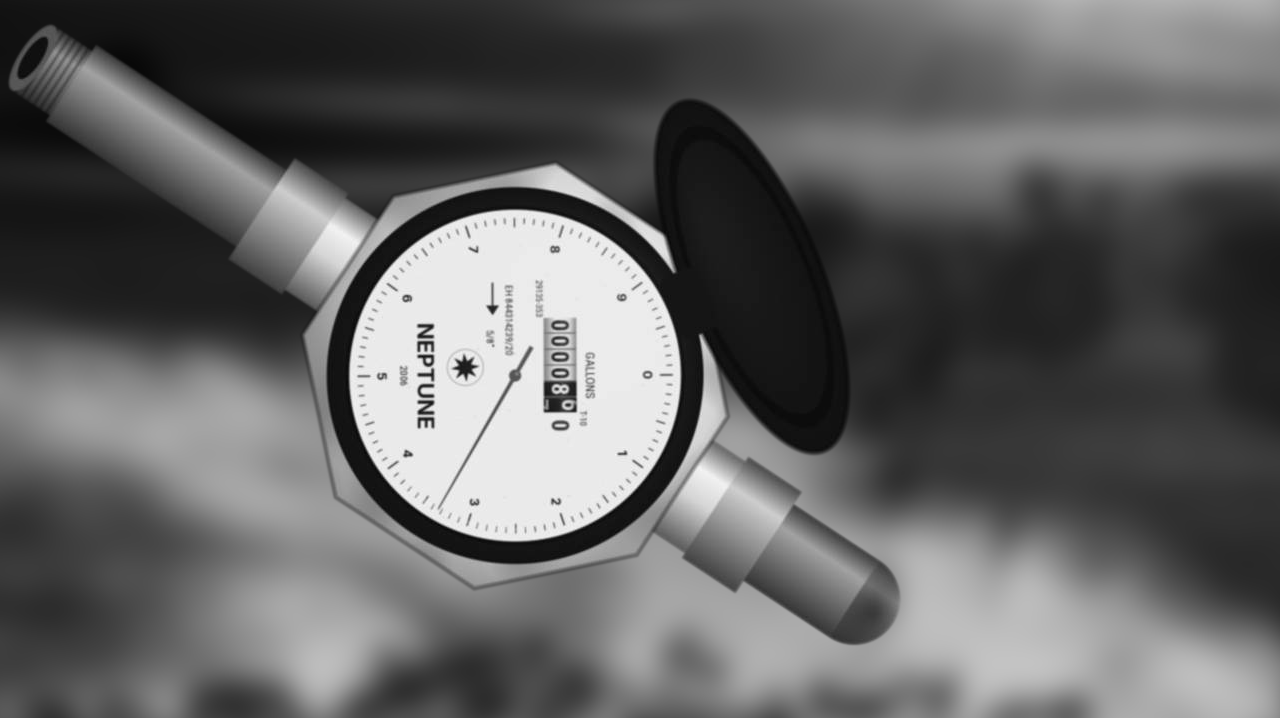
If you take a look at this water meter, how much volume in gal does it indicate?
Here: 863.3 gal
